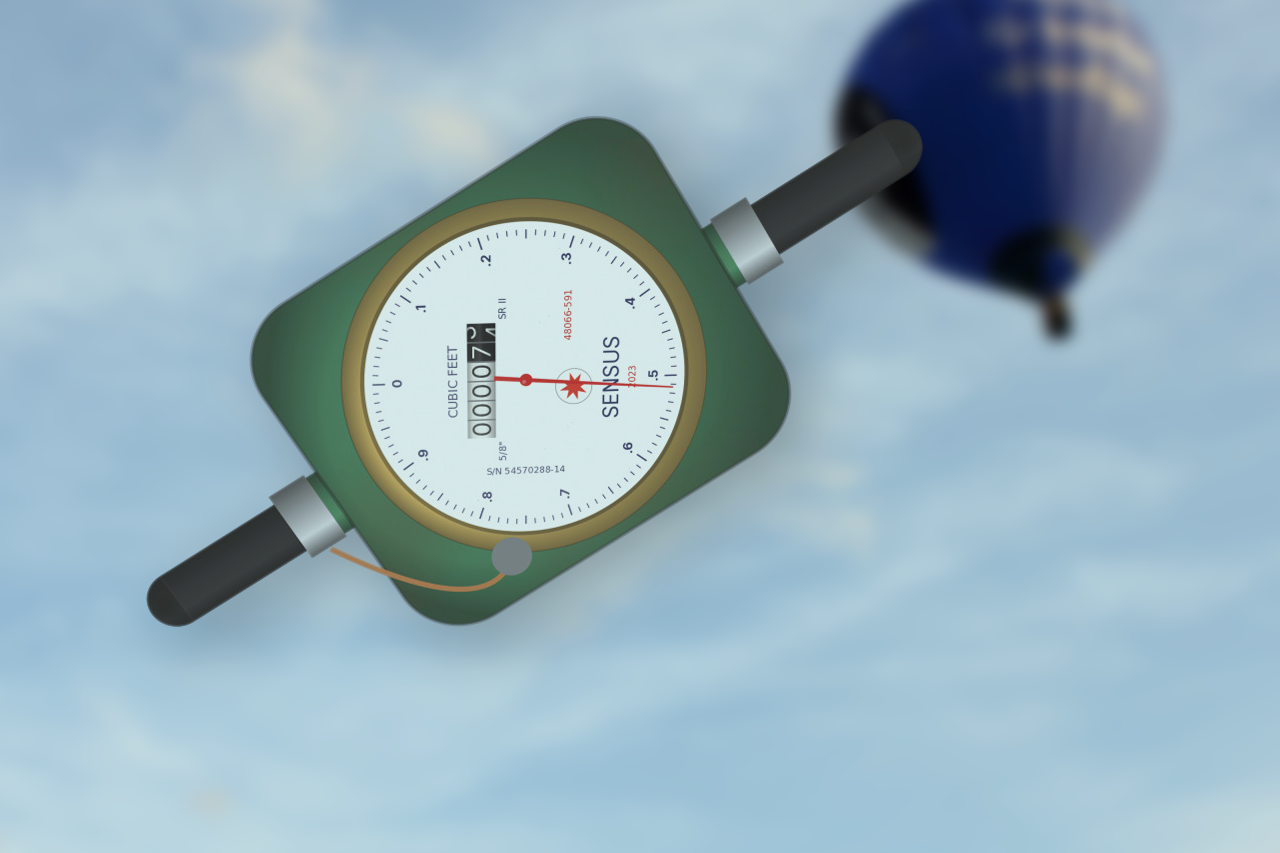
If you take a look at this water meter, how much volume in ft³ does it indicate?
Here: 73.51 ft³
